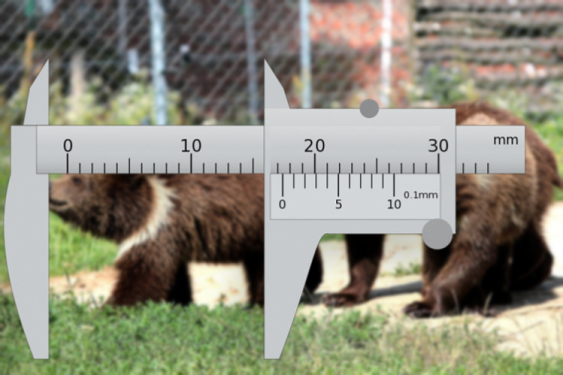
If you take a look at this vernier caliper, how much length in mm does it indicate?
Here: 17.4 mm
